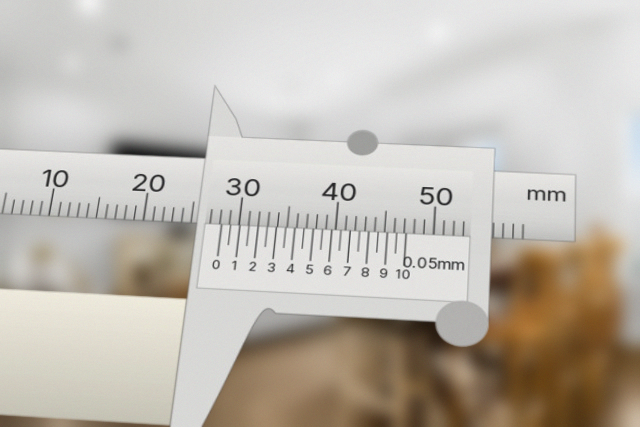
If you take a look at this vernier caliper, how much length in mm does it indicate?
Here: 28.2 mm
